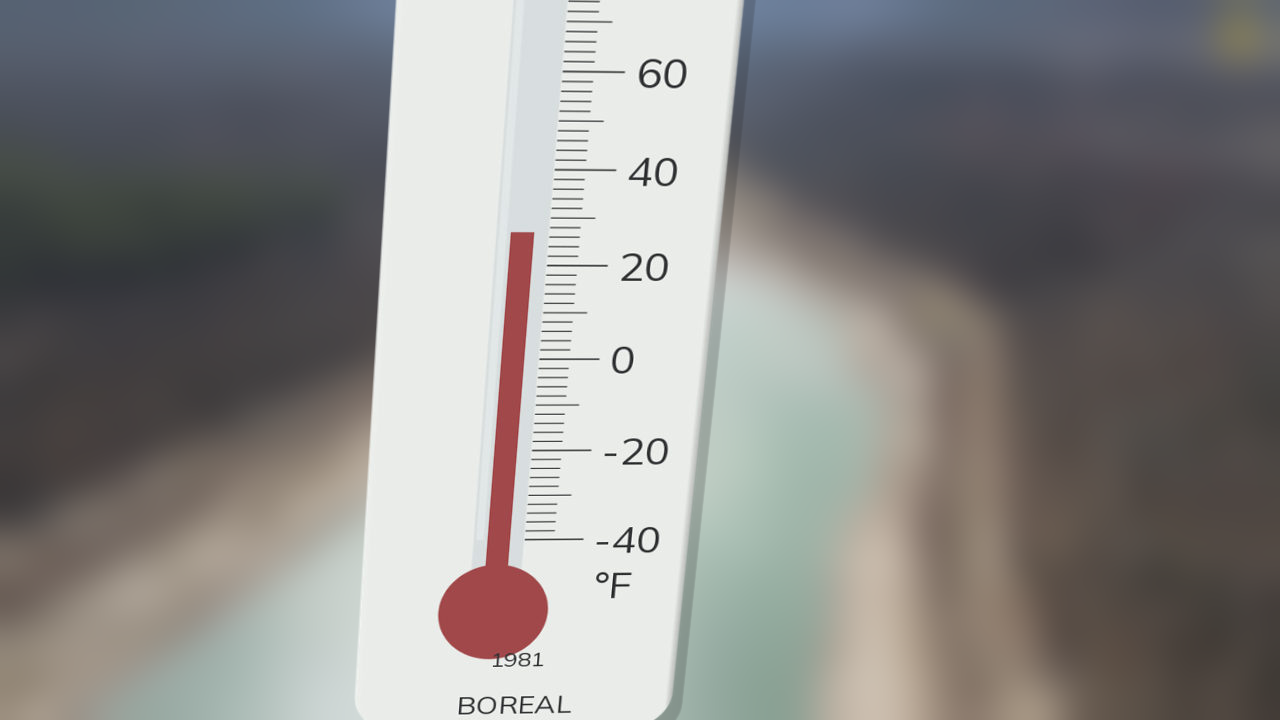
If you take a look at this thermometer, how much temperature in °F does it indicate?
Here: 27 °F
